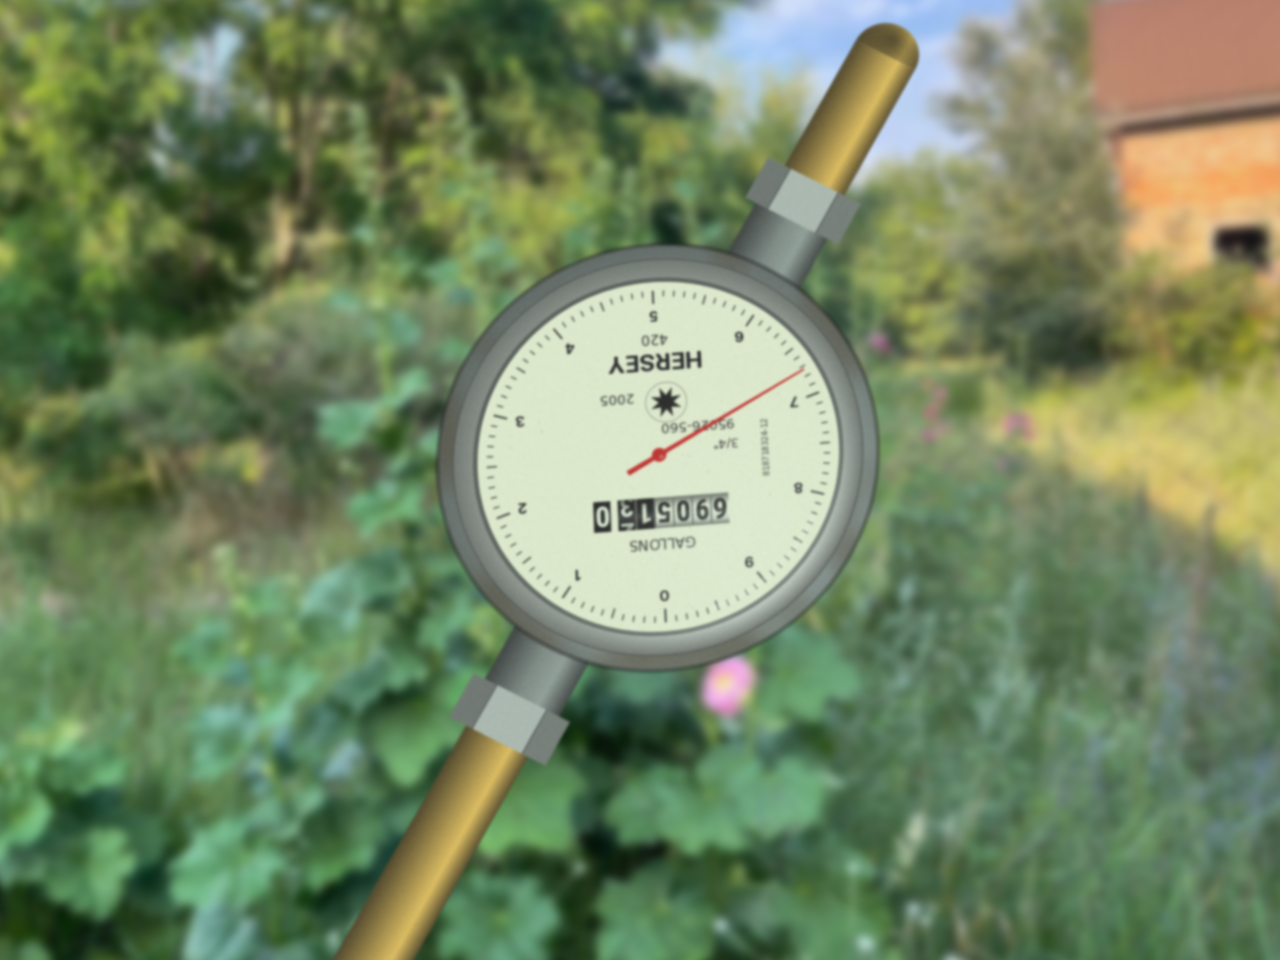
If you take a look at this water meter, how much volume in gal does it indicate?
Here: 6905126.7 gal
